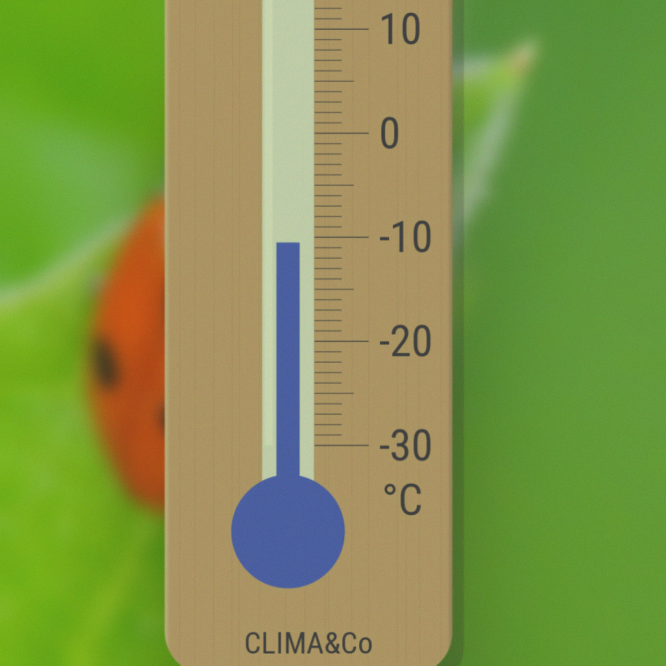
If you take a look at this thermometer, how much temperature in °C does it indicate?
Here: -10.5 °C
